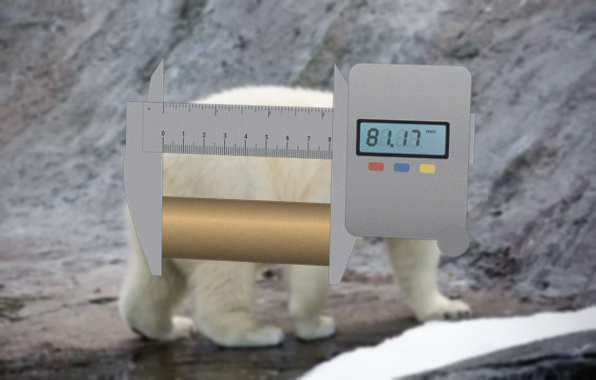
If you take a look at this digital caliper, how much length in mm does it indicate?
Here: 81.17 mm
